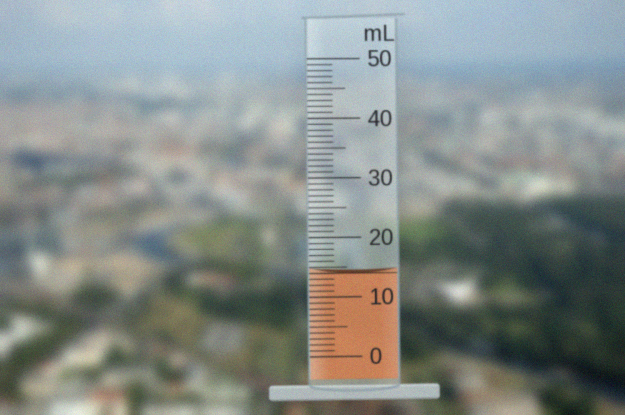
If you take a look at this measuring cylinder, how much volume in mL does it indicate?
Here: 14 mL
